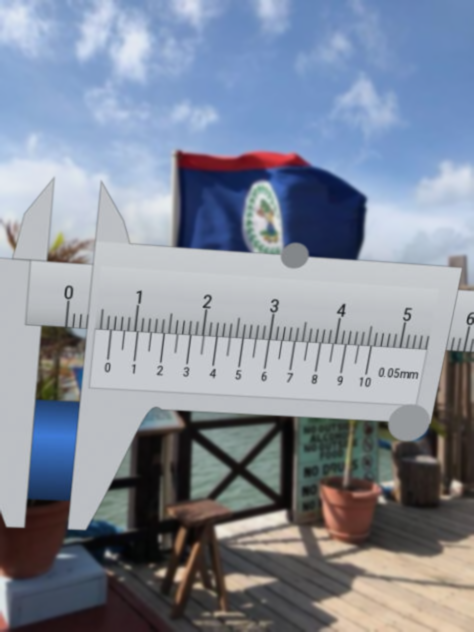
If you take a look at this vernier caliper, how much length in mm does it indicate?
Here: 6.5 mm
